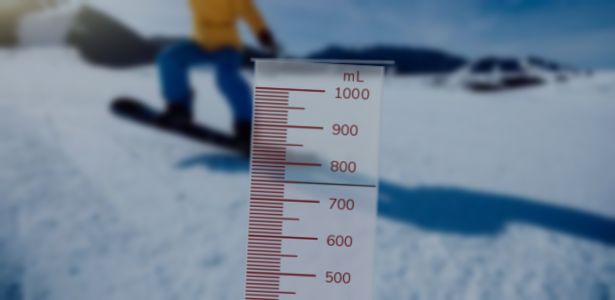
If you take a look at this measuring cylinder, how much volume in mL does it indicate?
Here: 750 mL
